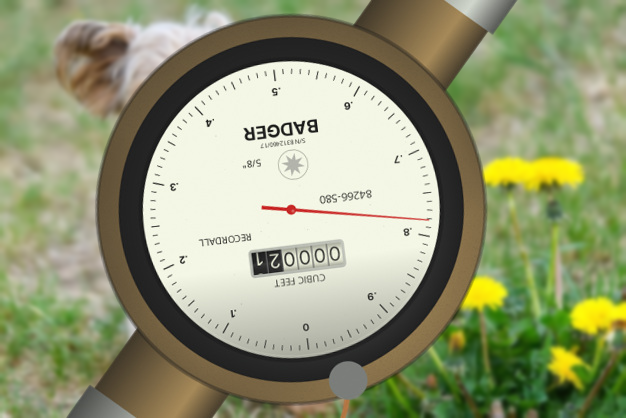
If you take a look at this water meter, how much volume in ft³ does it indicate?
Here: 20.78 ft³
